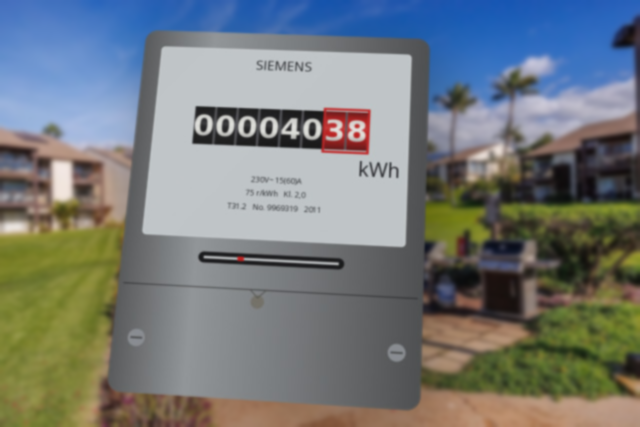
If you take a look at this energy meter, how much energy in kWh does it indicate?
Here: 40.38 kWh
